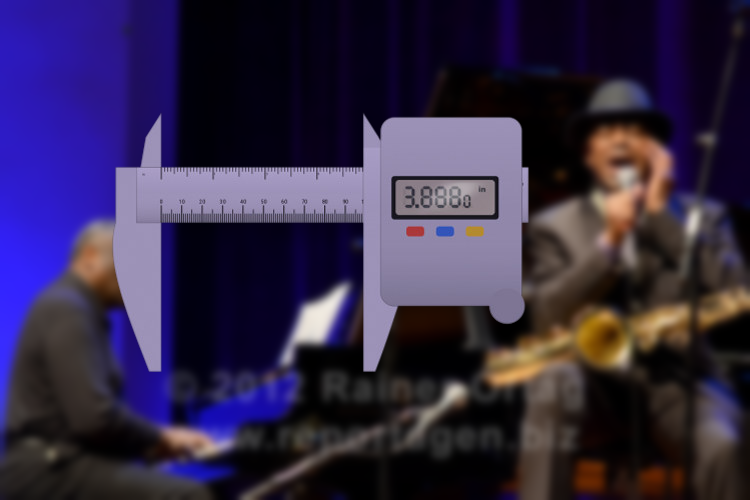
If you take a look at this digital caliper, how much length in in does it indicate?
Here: 3.8880 in
